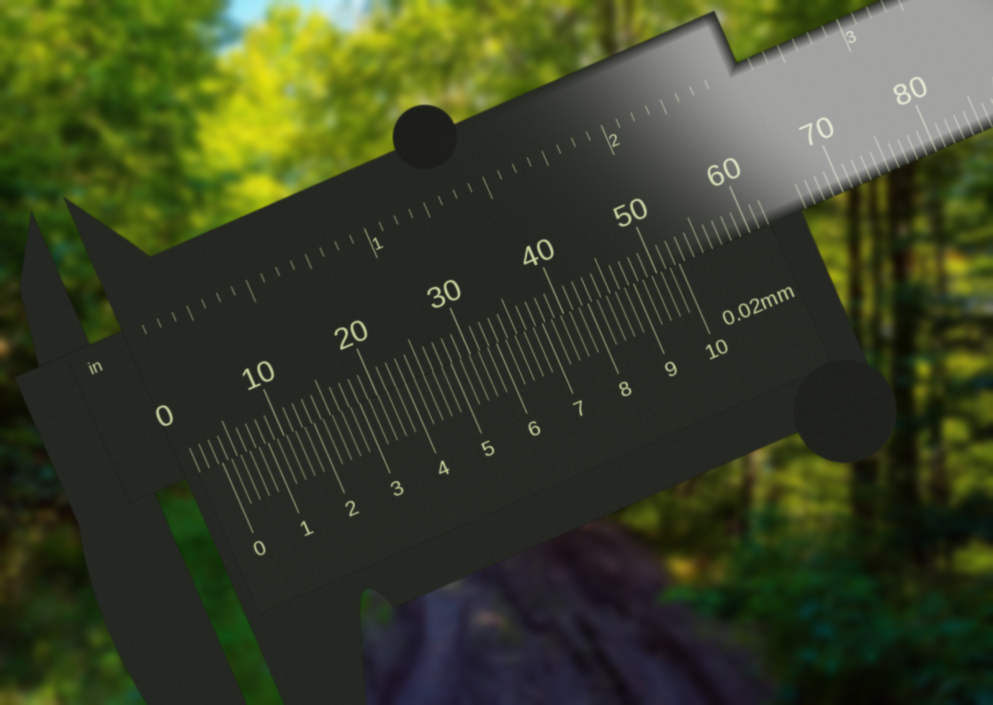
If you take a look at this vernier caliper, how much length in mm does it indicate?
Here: 3.4 mm
